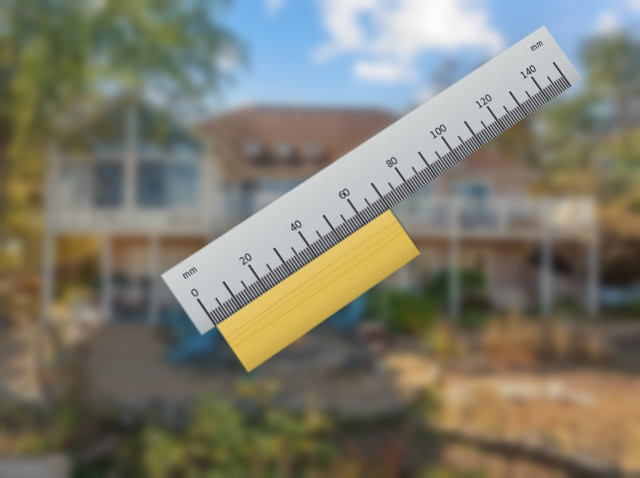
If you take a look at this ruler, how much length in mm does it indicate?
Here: 70 mm
